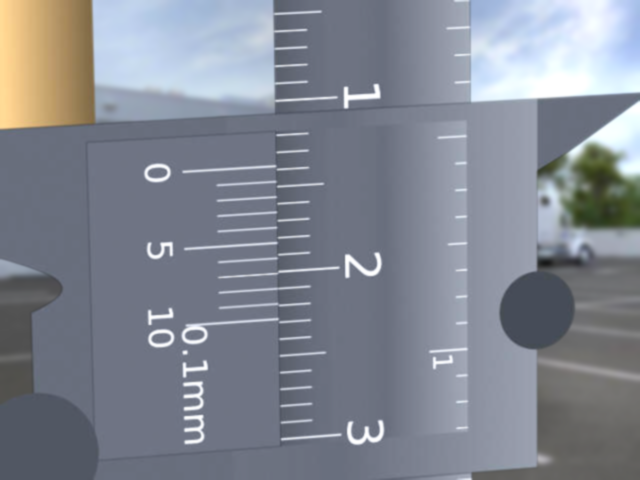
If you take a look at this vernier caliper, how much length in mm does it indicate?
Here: 13.8 mm
